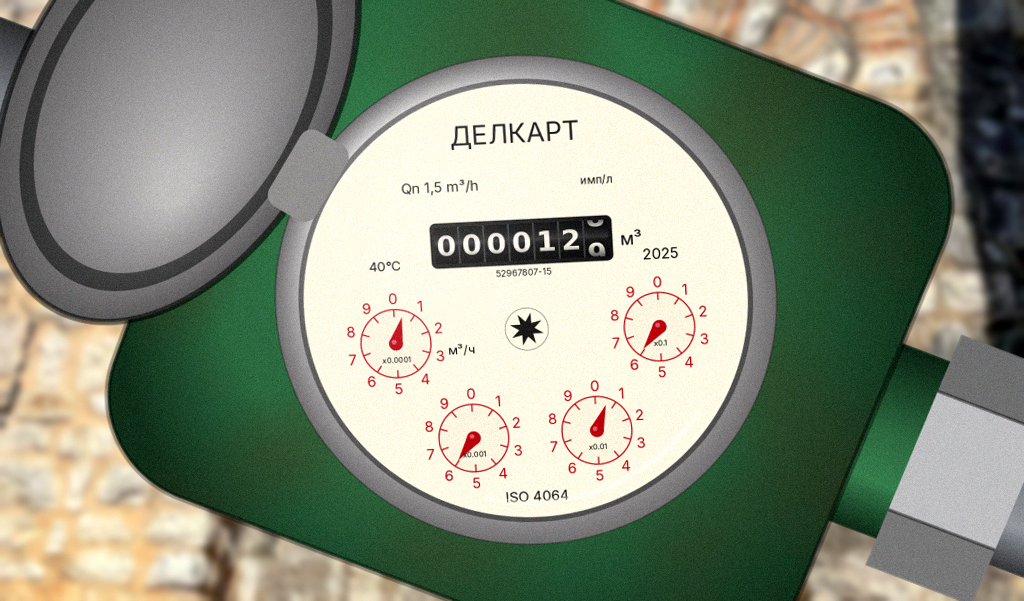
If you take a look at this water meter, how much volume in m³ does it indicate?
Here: 128.6060 m³
